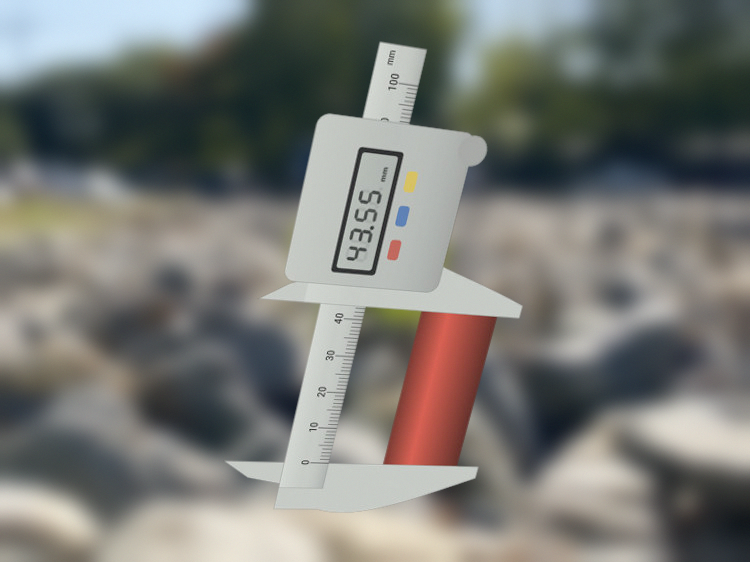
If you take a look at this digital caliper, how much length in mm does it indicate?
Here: 43.55 mm
